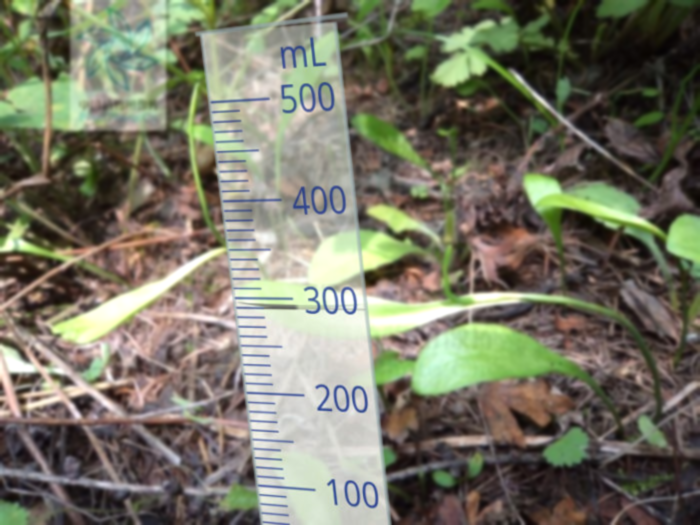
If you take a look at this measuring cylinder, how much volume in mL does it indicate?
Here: 290 mL
